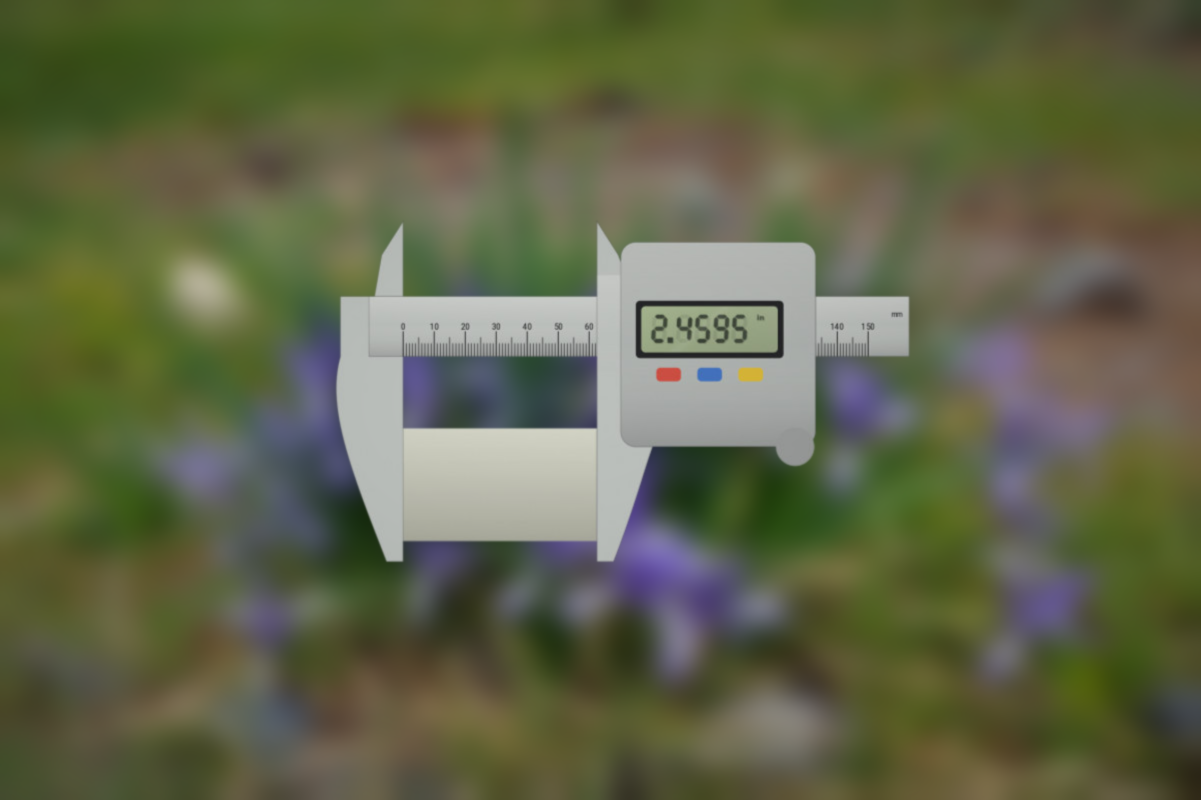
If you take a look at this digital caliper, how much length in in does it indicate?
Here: 2.4595 in
